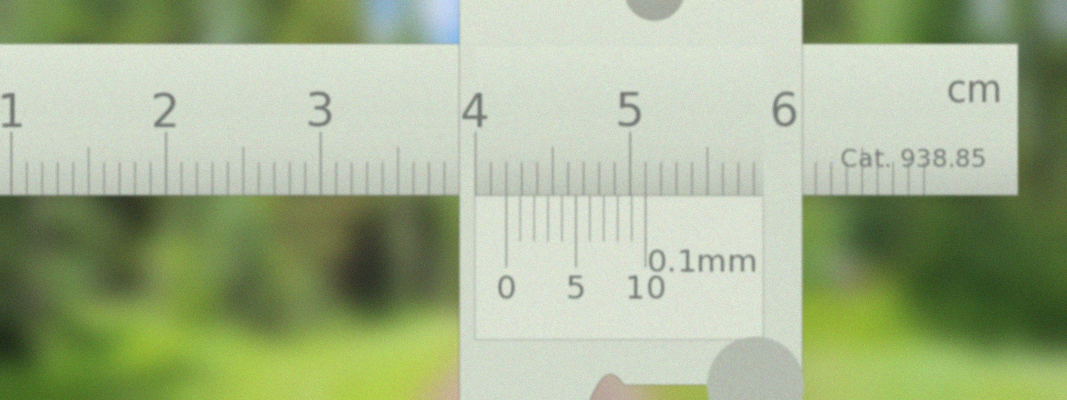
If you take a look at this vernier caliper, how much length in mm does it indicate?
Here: 42.0 mm
